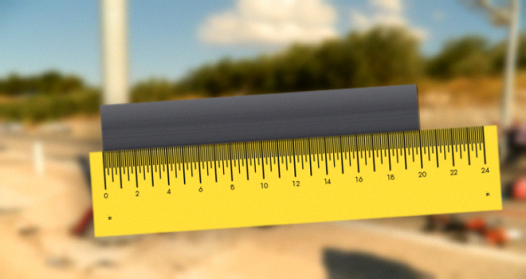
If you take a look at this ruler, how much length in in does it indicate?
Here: 20 in
